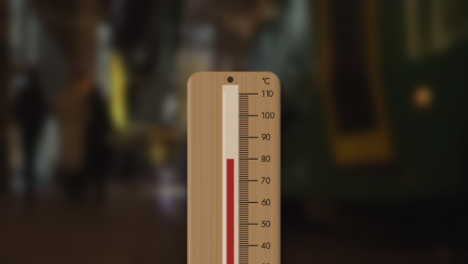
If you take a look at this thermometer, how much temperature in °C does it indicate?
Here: 80 °C
